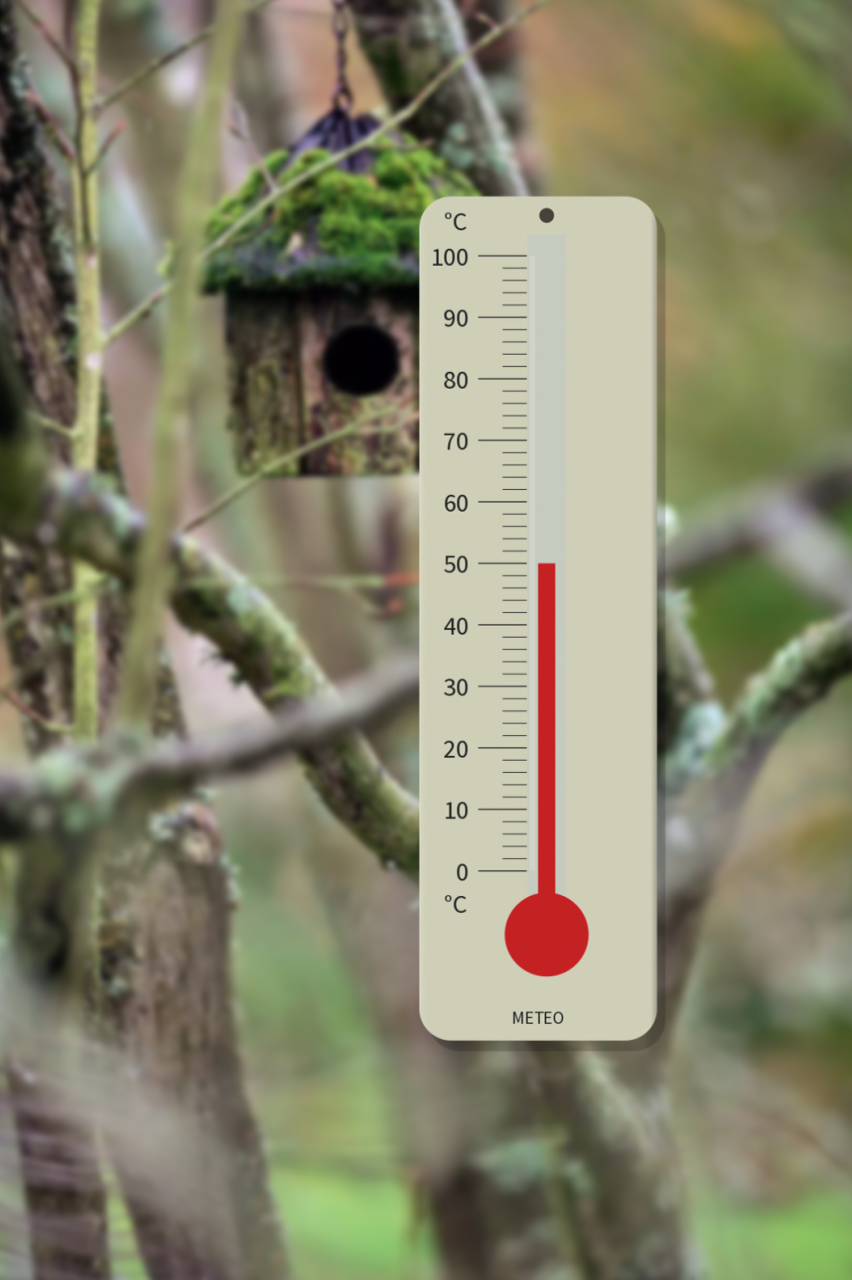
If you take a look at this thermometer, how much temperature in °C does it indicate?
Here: 50 °C
